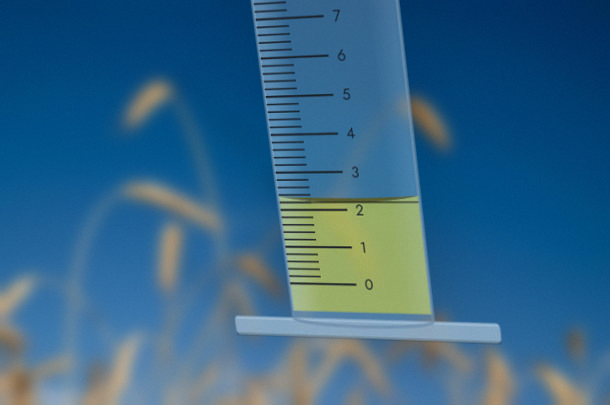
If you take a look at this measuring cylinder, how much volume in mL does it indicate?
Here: 2.2 mL
